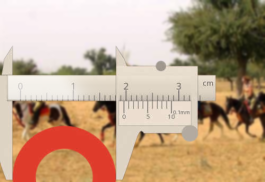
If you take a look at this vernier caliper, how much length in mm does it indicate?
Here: 19.6 mm
